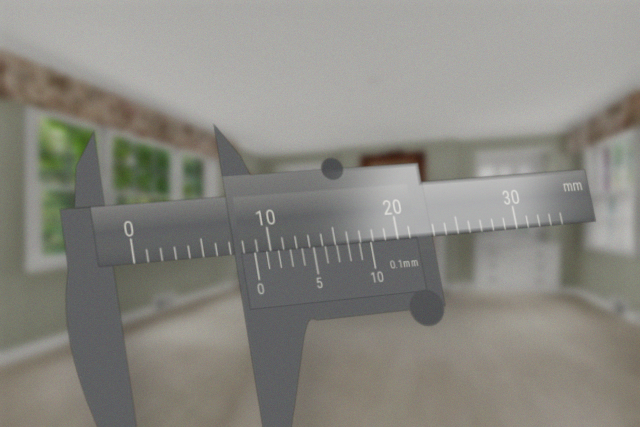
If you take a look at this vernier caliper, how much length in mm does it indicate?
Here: 8.8 mm
